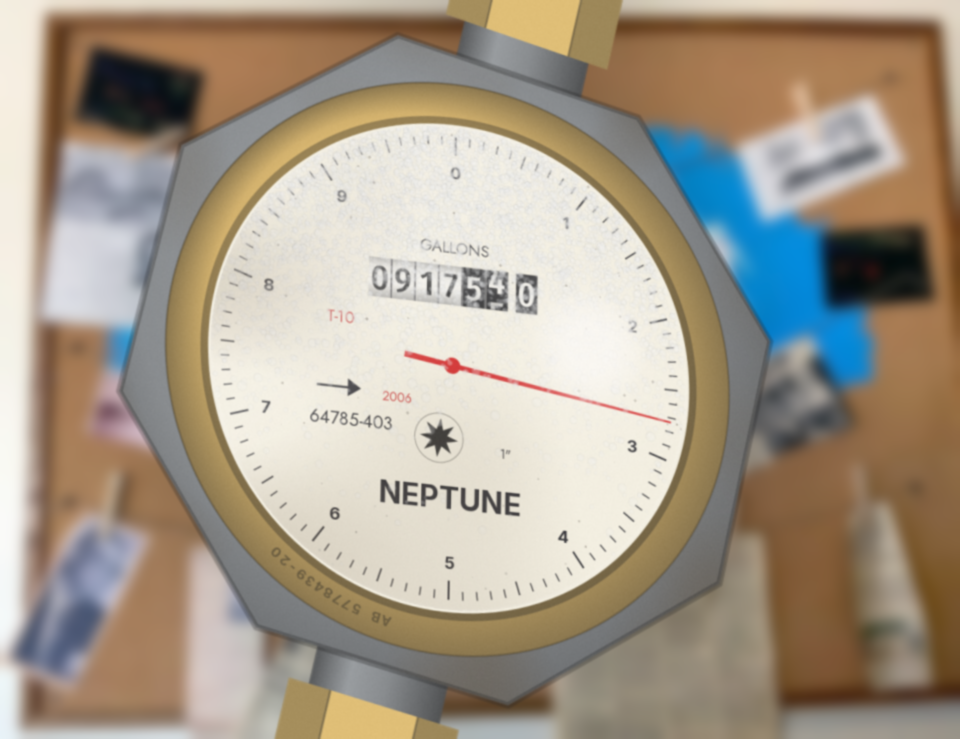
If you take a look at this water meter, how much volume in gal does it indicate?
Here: 917542.7 gal
